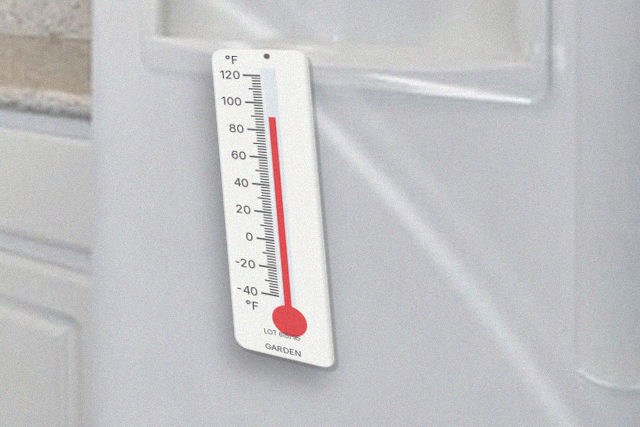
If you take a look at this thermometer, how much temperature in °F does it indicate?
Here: 90 °F
